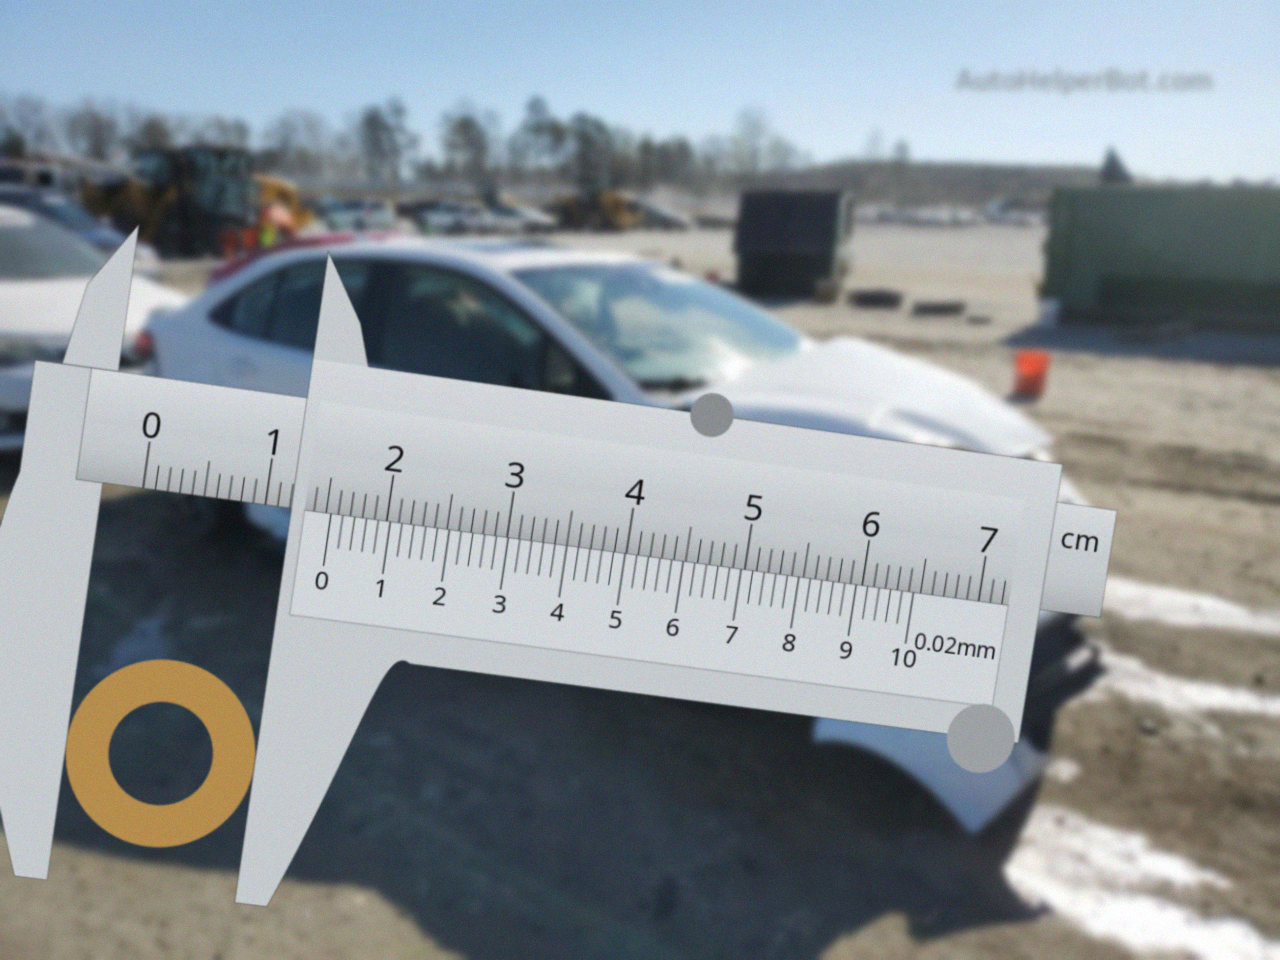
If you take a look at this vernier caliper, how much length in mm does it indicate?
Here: 15.4 mm
